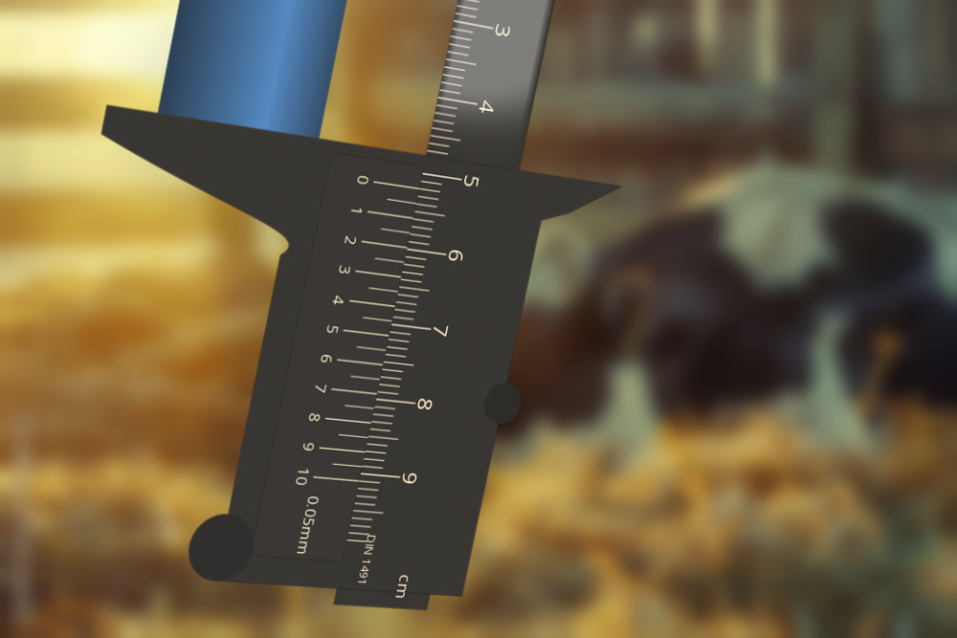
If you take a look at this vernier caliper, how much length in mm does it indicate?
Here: 52.0 mm
